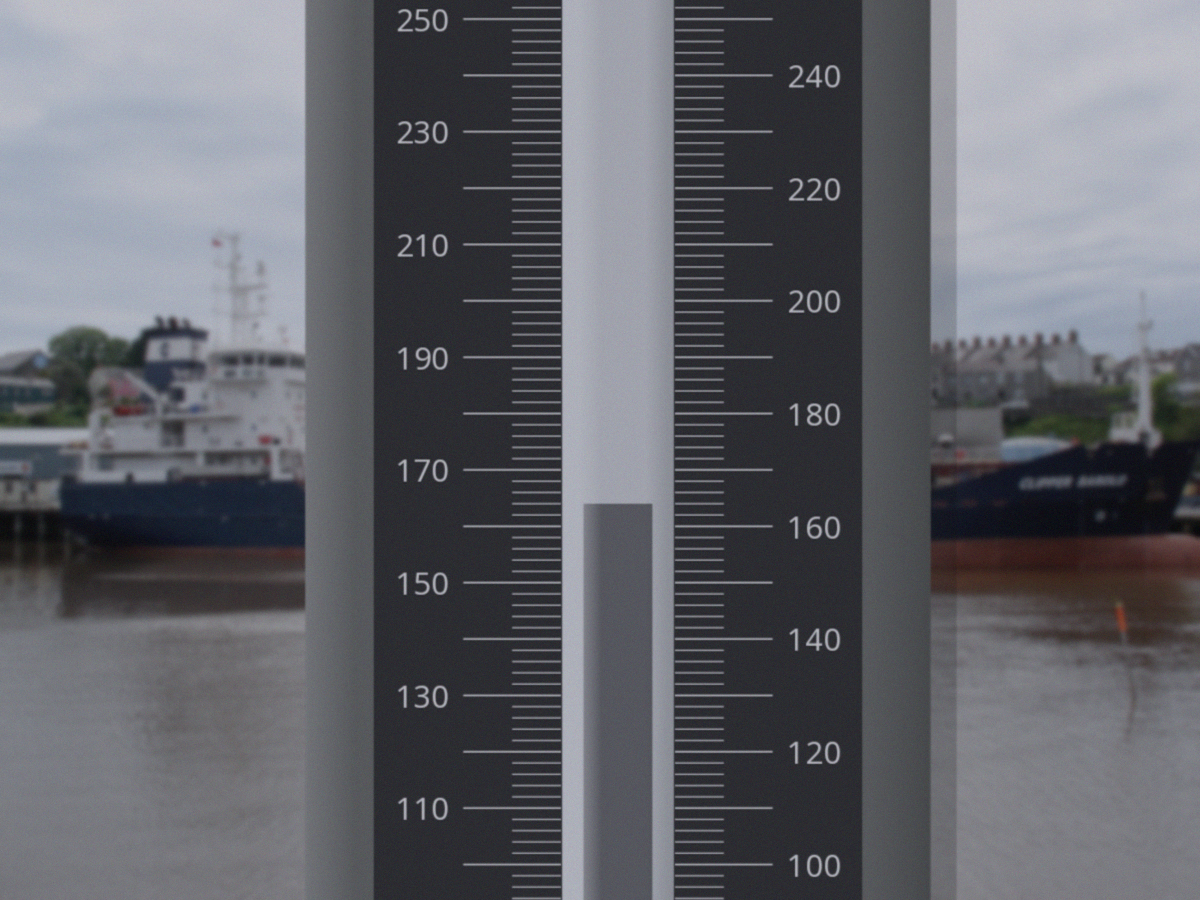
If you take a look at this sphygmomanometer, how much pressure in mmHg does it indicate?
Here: 164 mmHg
